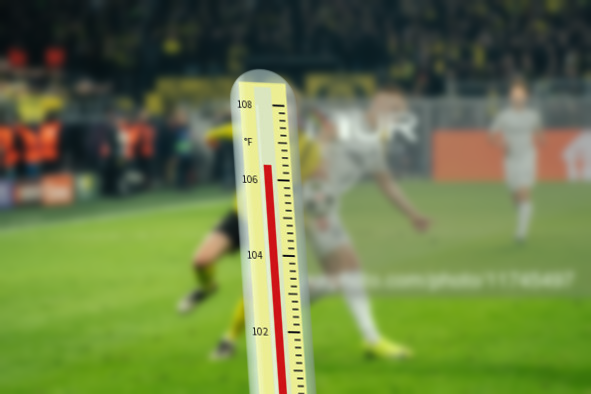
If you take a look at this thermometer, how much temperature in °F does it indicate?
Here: 106.4 °F
